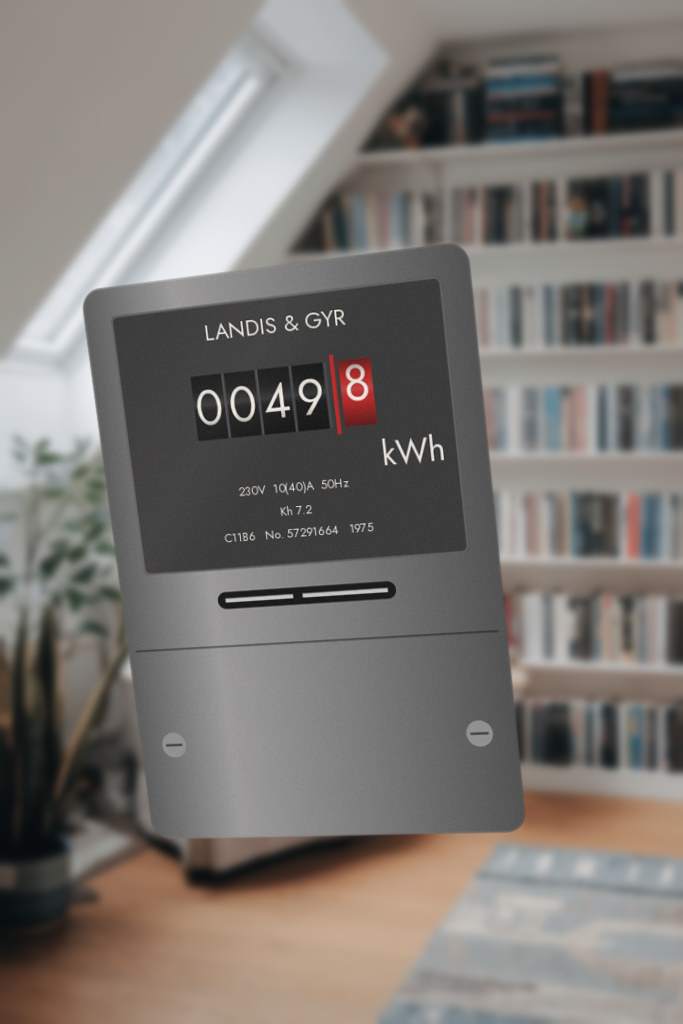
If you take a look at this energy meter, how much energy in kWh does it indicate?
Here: 49.8 kWh
